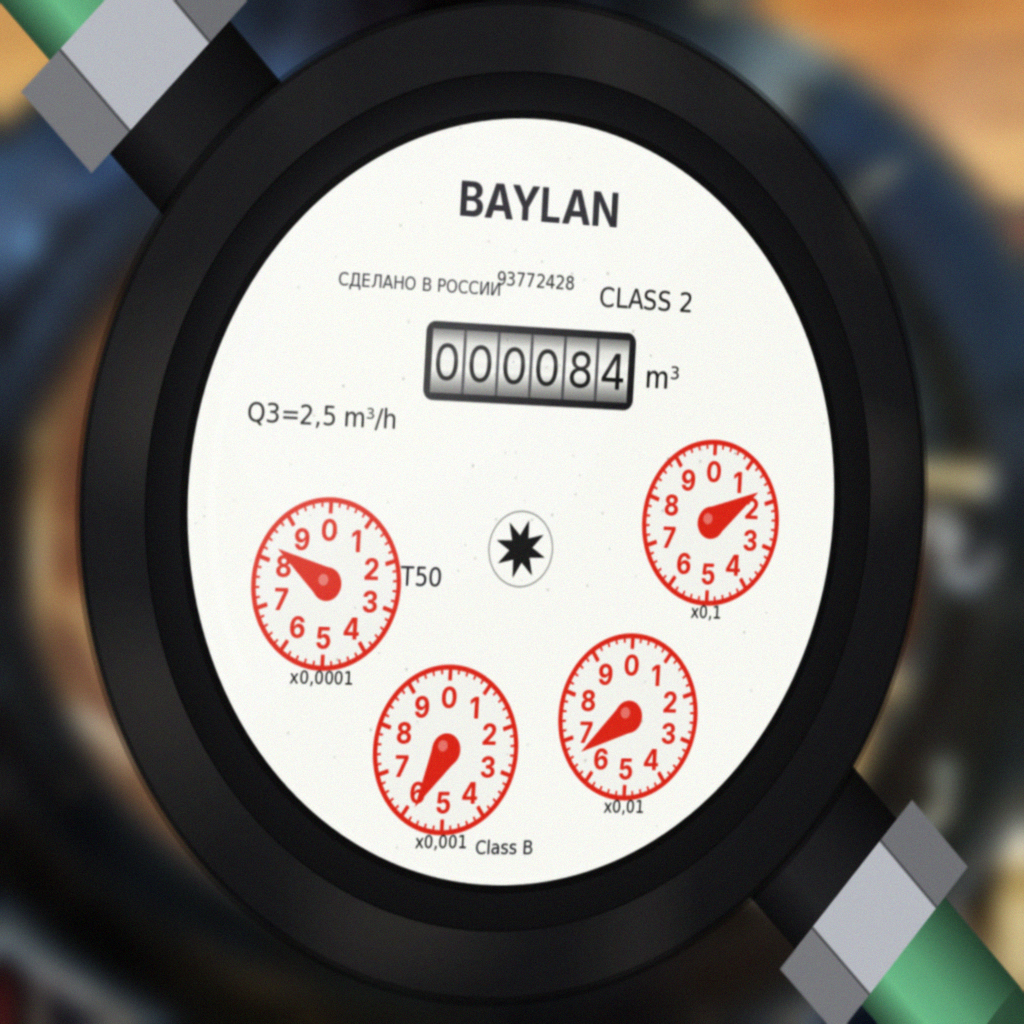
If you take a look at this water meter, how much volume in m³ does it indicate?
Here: 84.1658 m³
